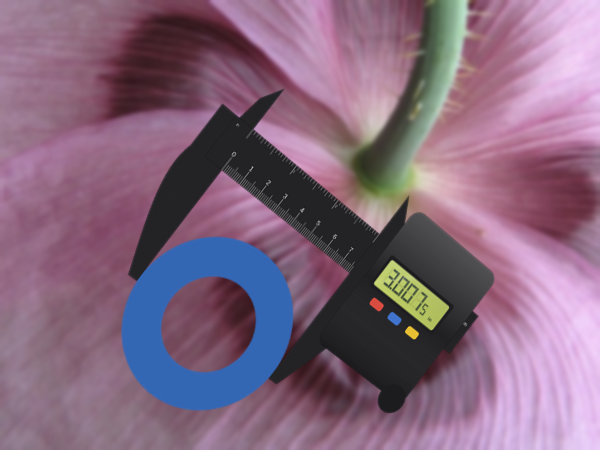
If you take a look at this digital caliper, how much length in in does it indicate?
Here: 3.0075 in
